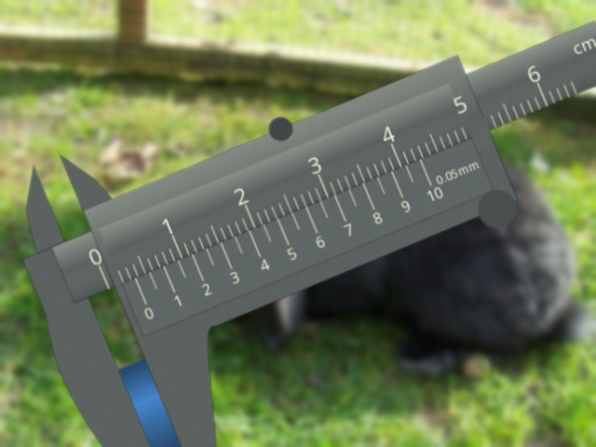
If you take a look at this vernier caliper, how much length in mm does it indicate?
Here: 3.6 mm
